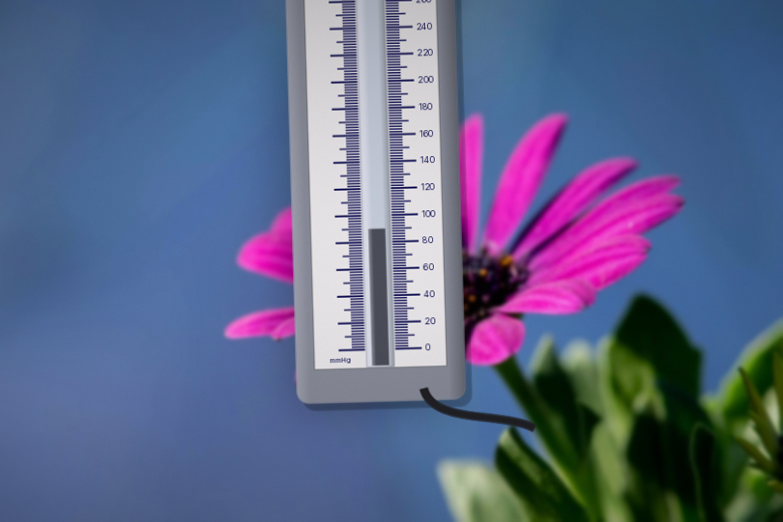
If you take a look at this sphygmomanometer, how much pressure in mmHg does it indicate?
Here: 90 mmHg
